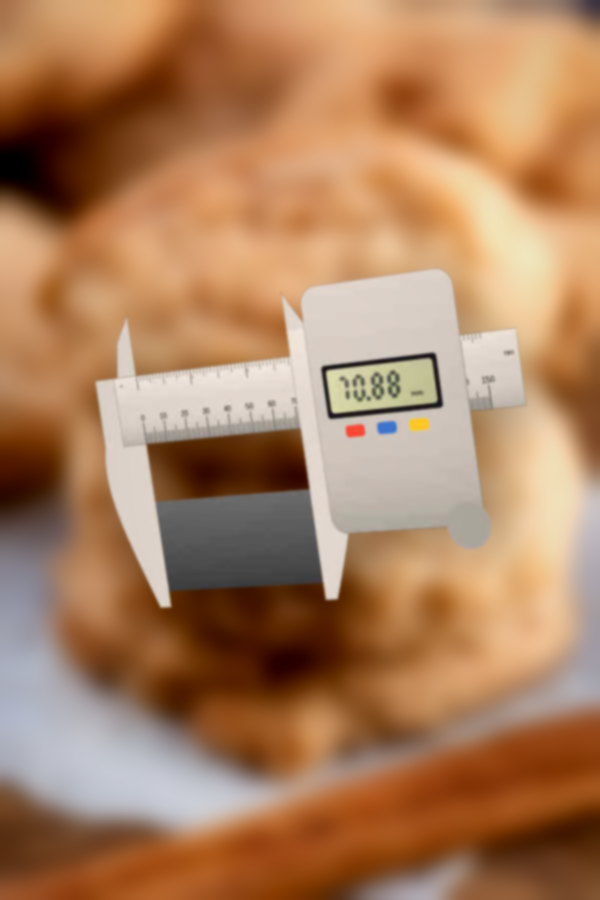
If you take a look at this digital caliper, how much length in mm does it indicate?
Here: 70.88 mm
